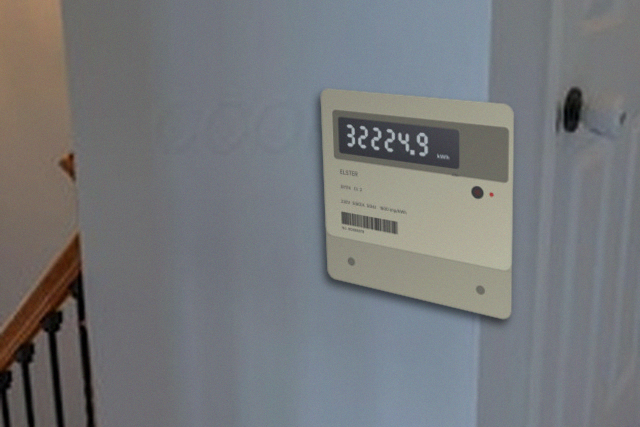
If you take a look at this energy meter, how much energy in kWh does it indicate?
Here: 32224.9 kWh
